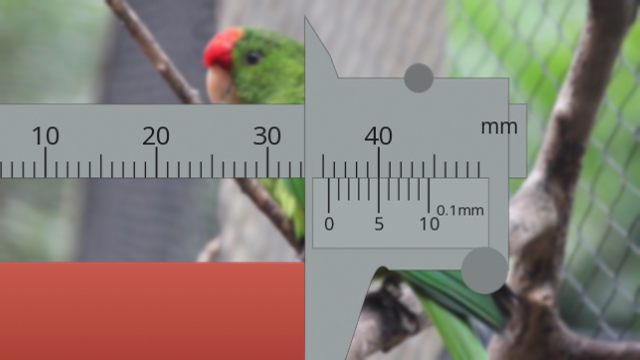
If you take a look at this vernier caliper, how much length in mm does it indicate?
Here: 35.5 mm
